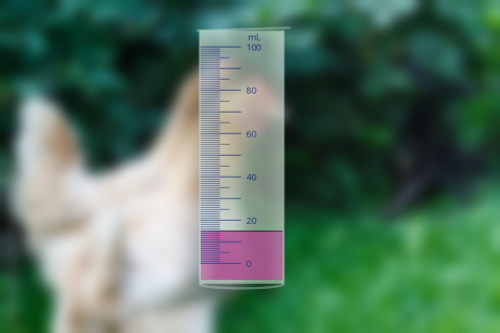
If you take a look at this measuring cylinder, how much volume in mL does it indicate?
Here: 15 mL
